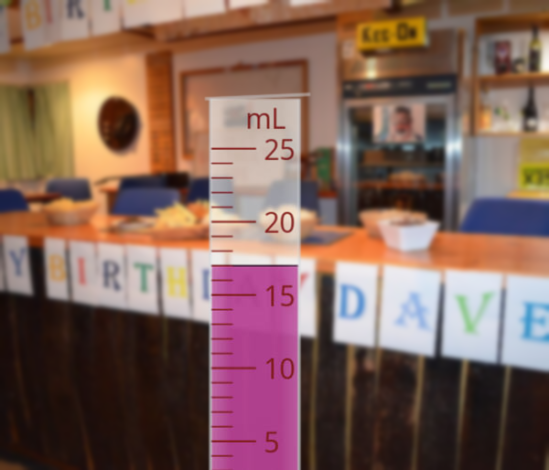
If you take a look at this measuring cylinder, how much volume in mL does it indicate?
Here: 17 mL
